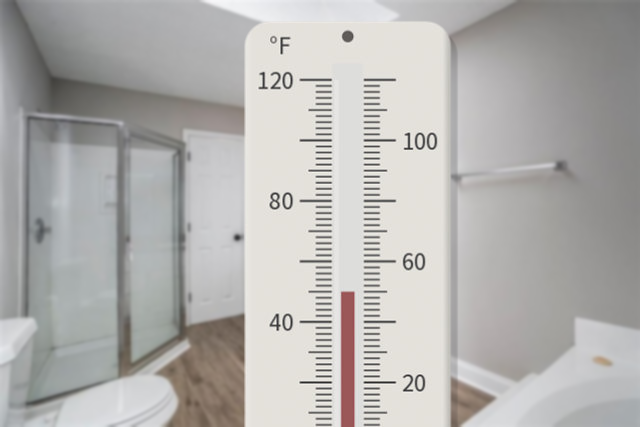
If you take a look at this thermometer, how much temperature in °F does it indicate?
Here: 50 °F
